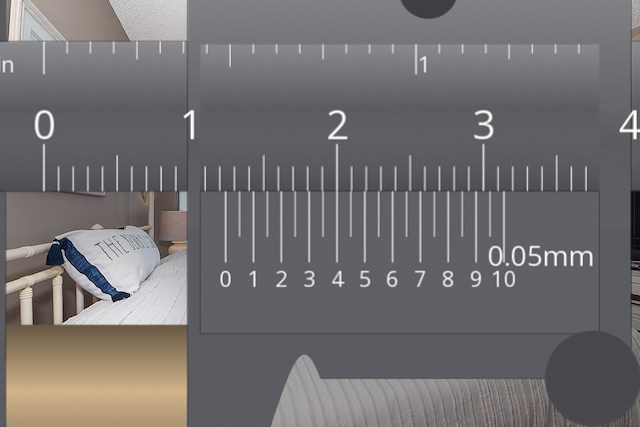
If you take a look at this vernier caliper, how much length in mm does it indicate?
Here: 12.4 mm
